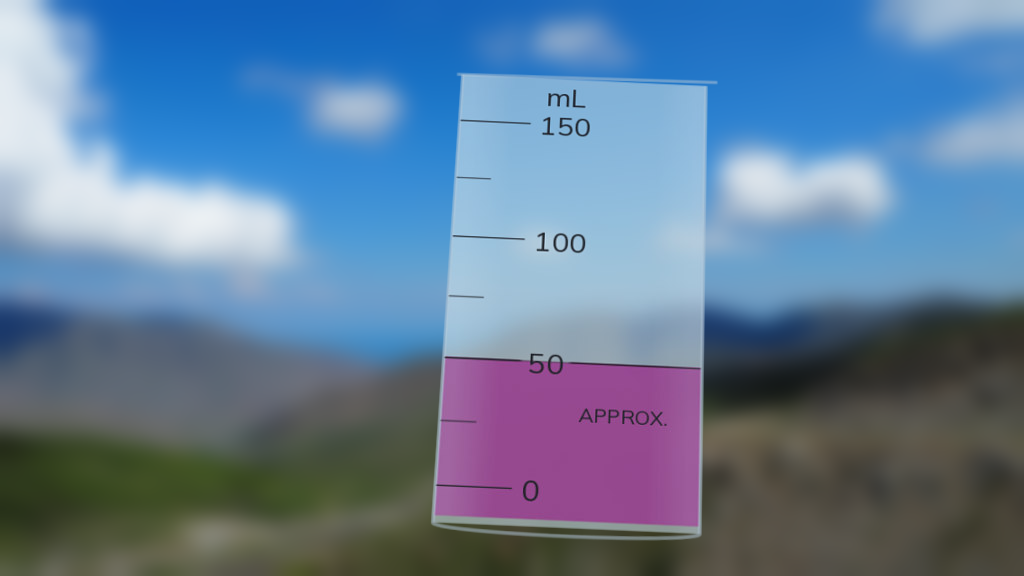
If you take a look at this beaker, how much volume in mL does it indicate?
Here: 50 mL
